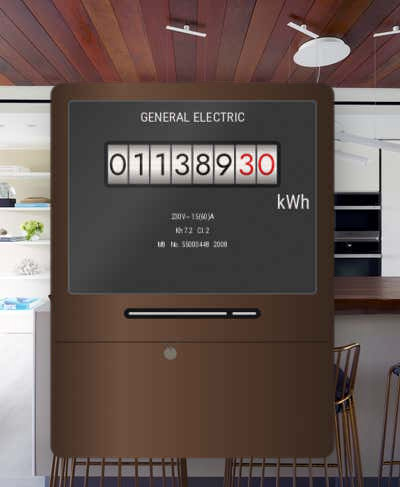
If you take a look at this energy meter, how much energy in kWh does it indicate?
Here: 11389.30 kWh
